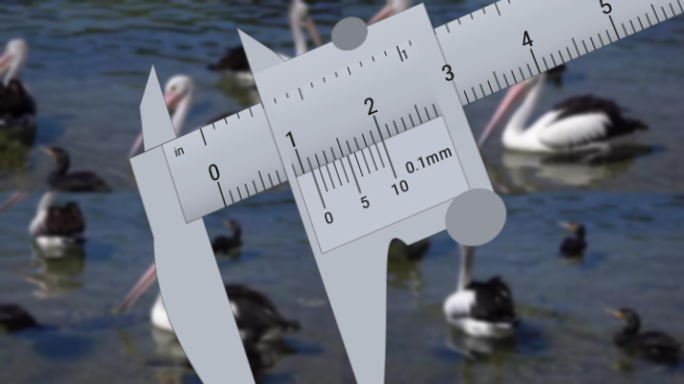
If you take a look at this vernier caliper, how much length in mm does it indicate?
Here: 11.0 mm
